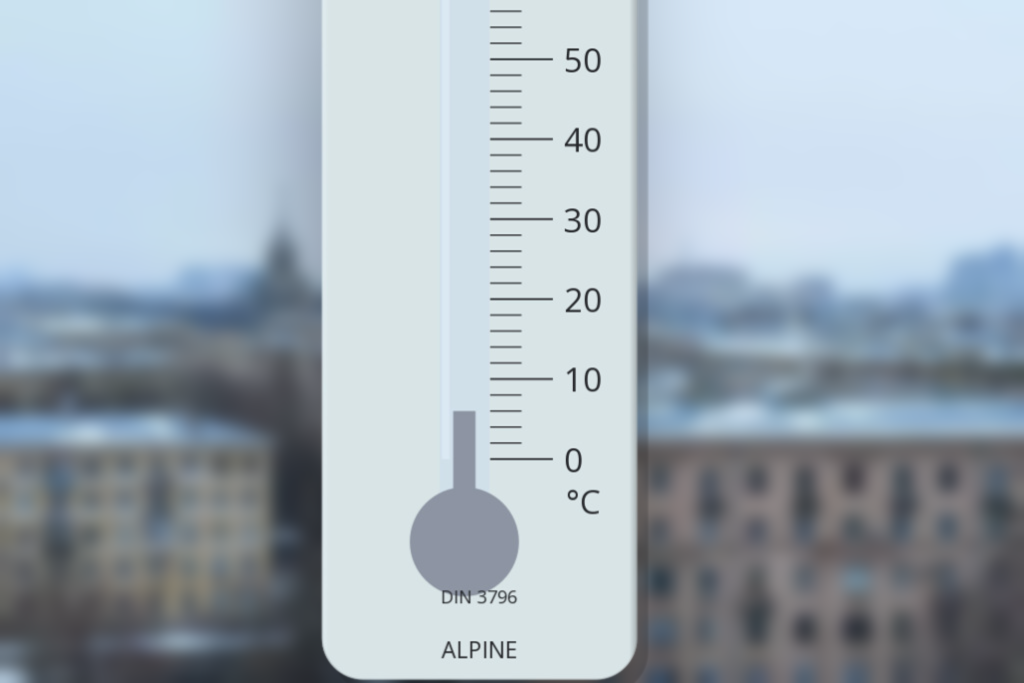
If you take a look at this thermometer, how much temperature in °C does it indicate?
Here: 6 °C
